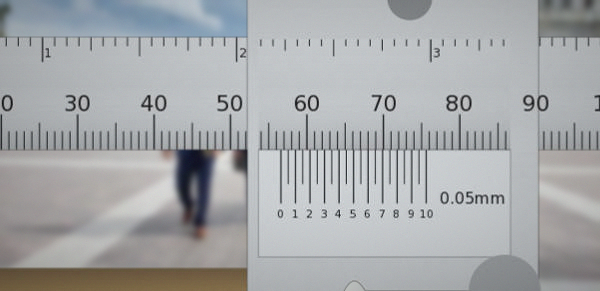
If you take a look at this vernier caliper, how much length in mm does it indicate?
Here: 56.6 mm
